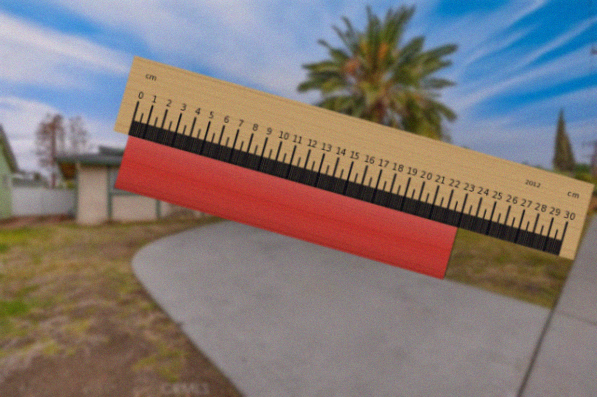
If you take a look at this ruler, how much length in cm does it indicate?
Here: 23 cm
